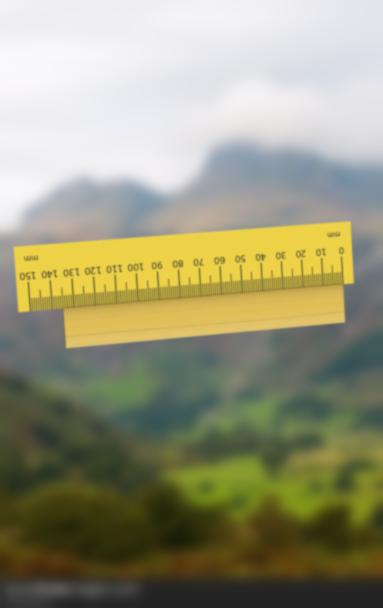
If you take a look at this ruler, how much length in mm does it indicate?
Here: 135 mm
